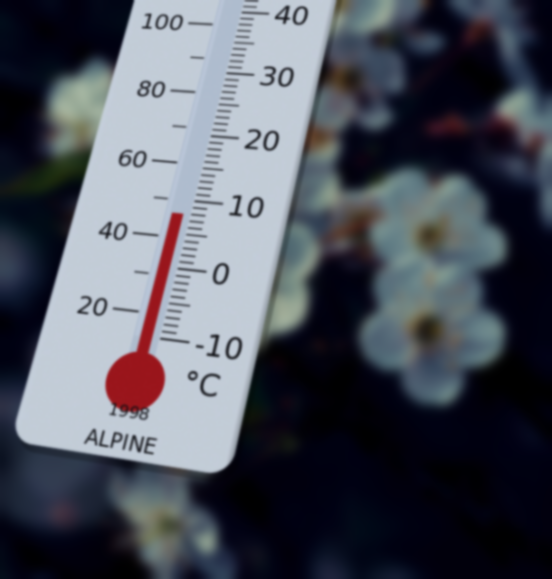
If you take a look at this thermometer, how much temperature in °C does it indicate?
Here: 8 °C
